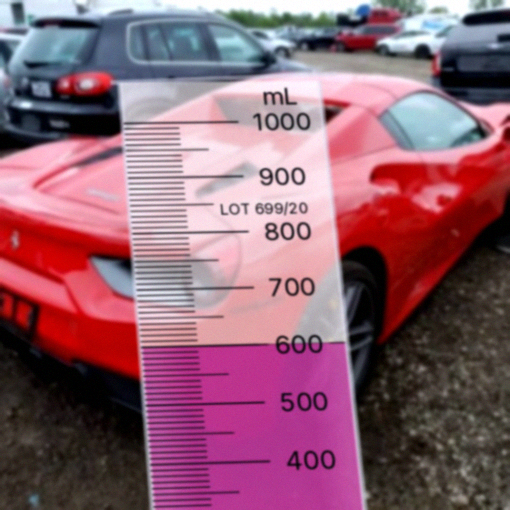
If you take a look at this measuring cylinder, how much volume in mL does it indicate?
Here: 600 mL
